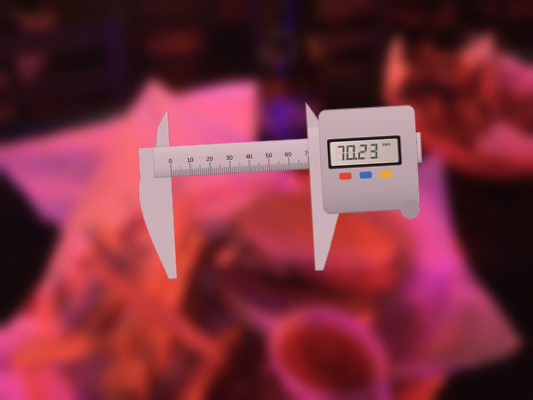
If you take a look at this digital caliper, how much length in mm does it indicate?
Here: 70.23 mm
